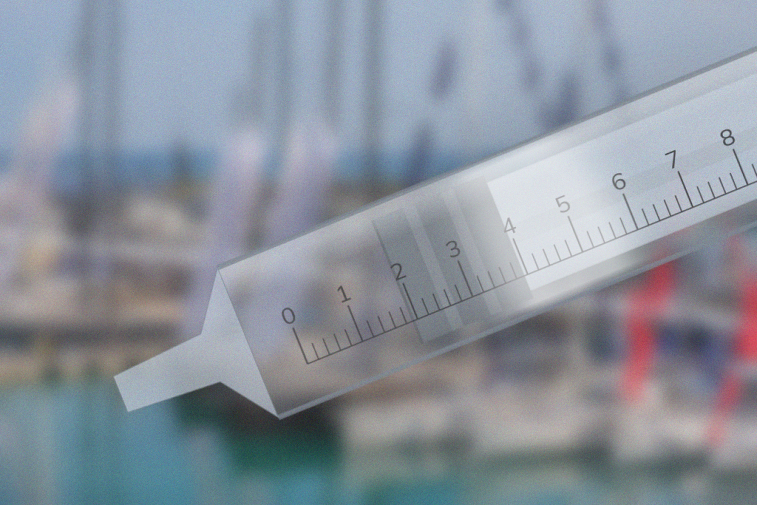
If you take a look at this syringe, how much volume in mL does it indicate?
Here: 1.9 mL
